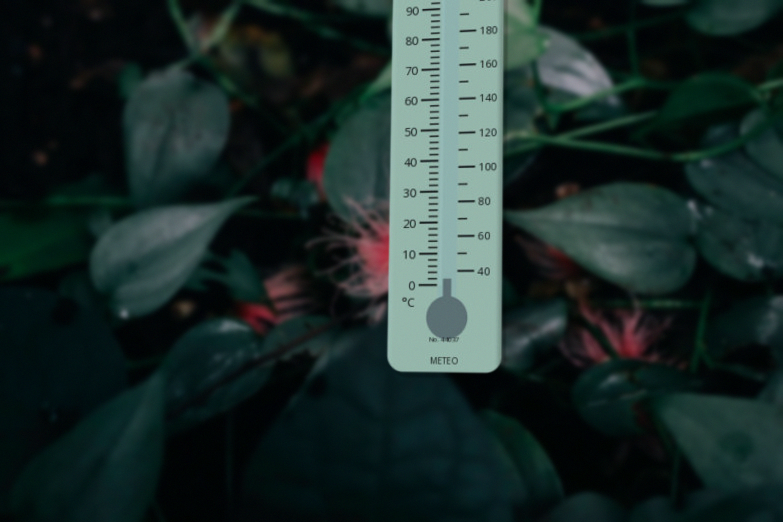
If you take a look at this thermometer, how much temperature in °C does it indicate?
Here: 2 °C
